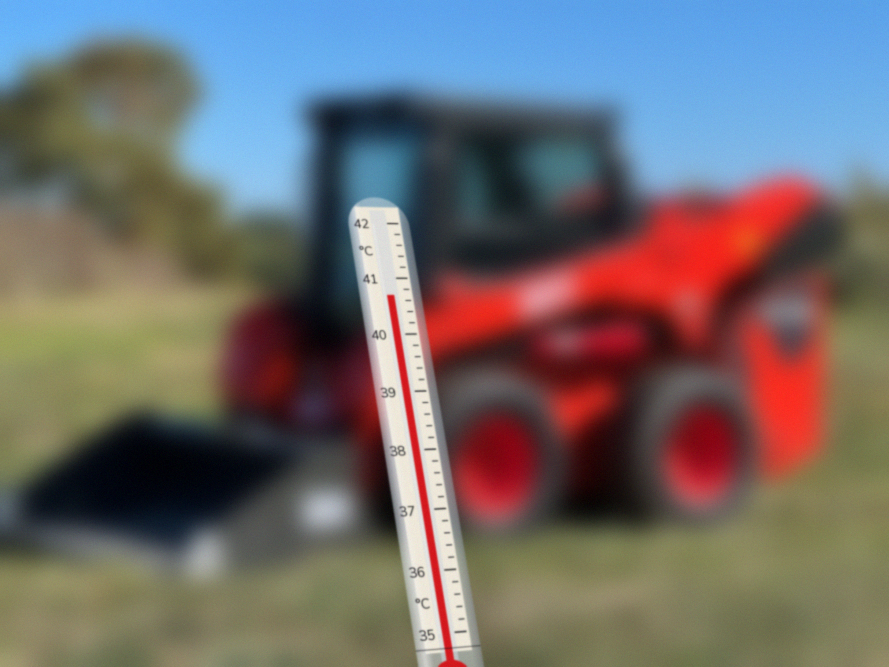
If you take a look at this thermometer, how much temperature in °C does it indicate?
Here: 40.7 °C
